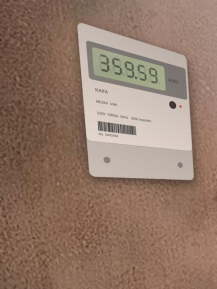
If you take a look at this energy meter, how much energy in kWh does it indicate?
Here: 359.59 kWh
